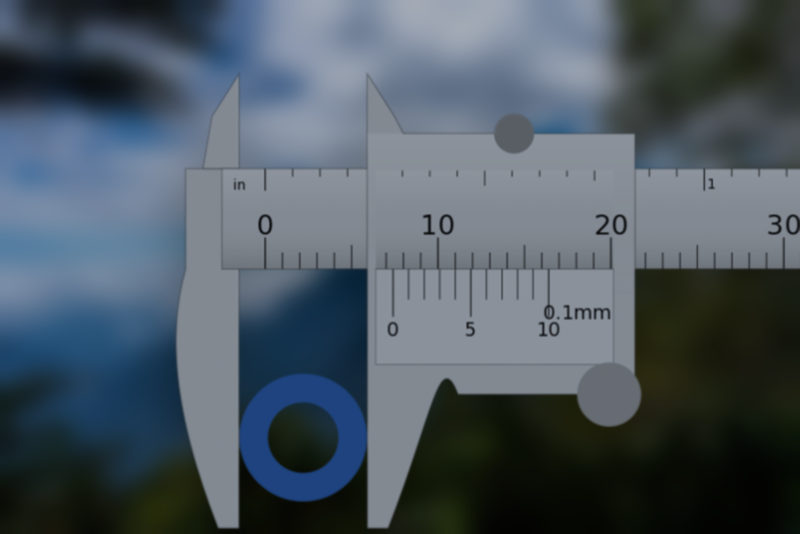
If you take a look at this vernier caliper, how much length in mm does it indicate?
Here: 7.4 mm
